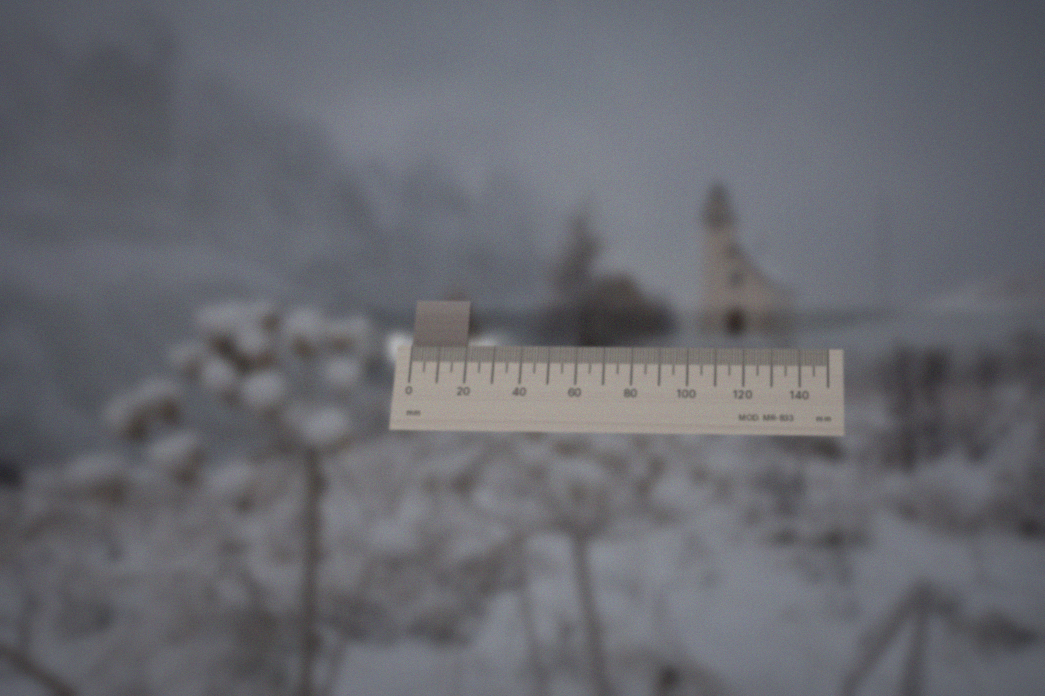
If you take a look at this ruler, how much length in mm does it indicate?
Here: 20 mm
